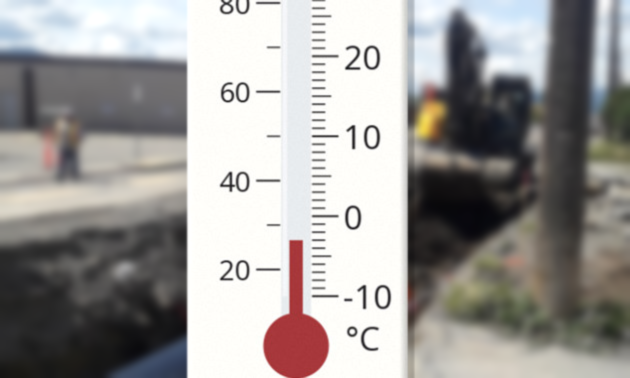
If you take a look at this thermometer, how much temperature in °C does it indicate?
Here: -3 °C
